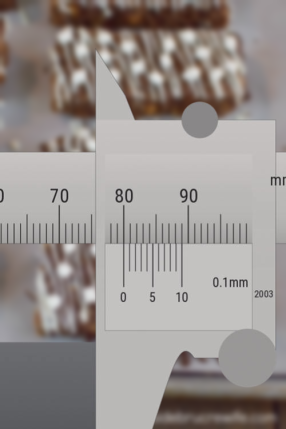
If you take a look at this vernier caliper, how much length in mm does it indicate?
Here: 80.0 mm
